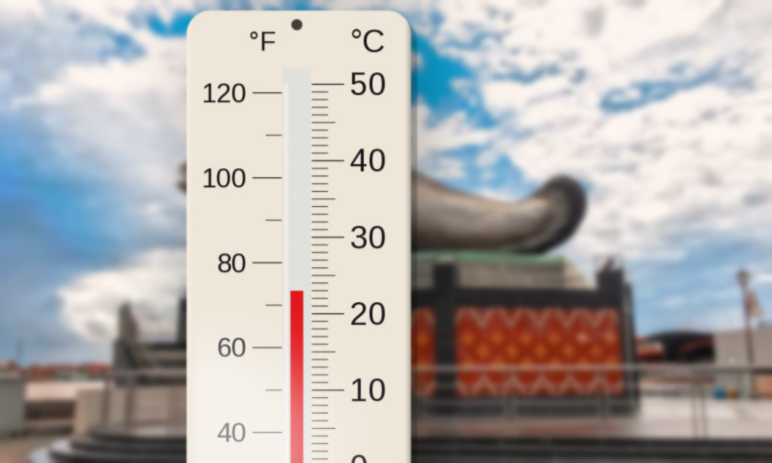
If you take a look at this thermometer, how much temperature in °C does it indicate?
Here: 23 °C
